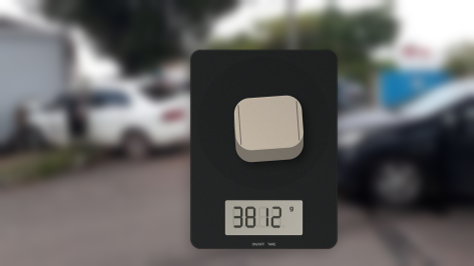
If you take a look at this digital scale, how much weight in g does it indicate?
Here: 3812 g
